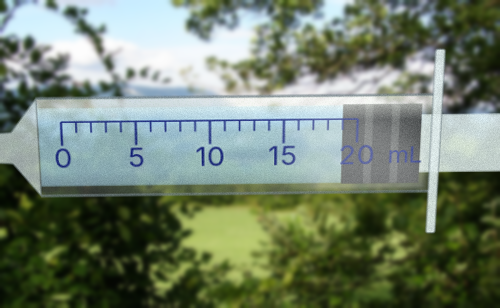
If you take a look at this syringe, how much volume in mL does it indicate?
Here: 19 mL
